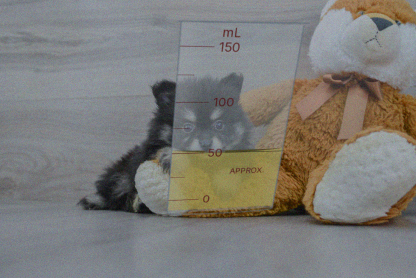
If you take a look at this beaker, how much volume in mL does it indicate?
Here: 50 mL
